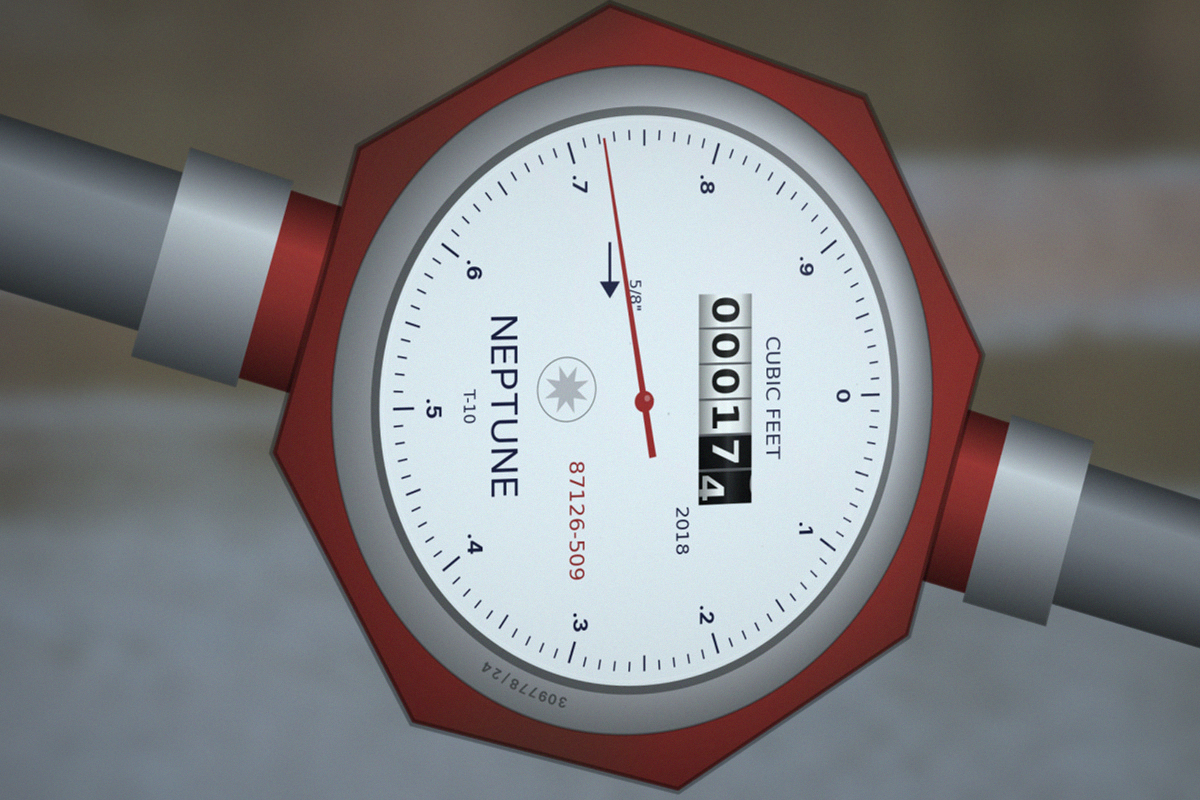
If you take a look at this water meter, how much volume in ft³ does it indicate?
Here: 173.72 ft³
